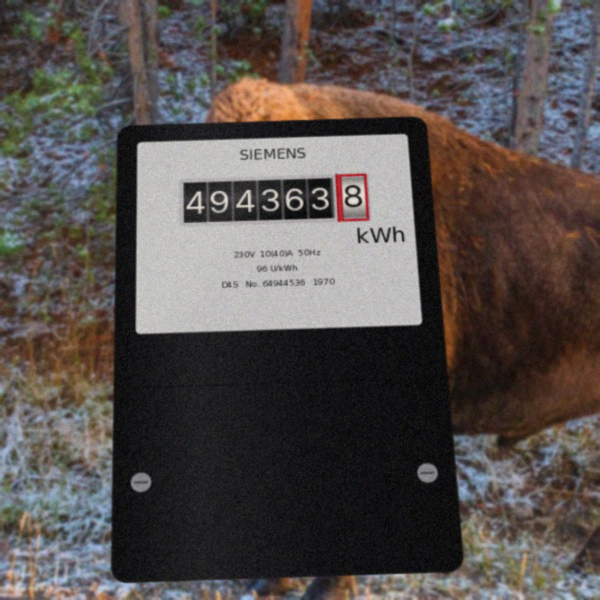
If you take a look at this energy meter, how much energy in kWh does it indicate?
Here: 494363.8 kWh
